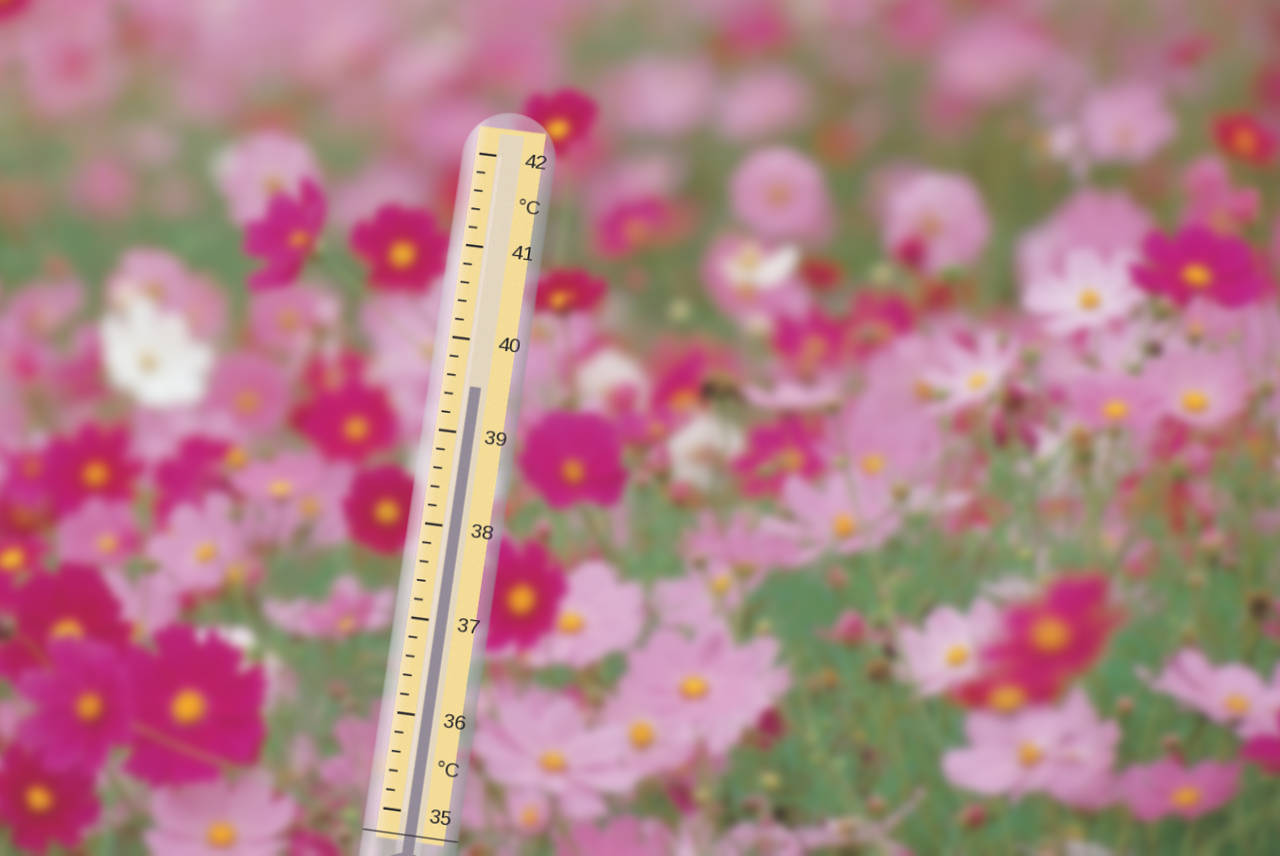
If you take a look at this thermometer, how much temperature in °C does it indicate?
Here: 39.5 °C
